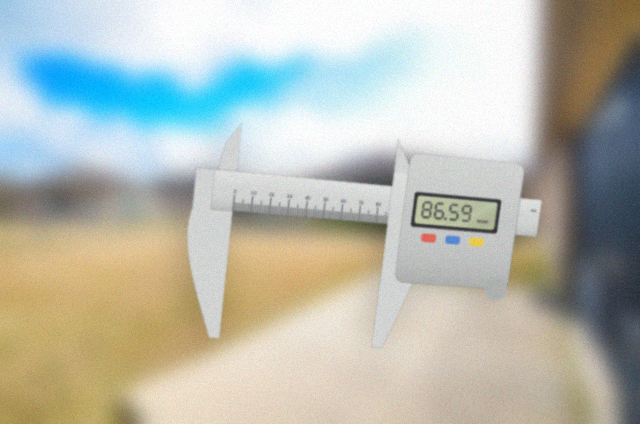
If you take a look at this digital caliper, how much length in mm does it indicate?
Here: 86.59 mm
